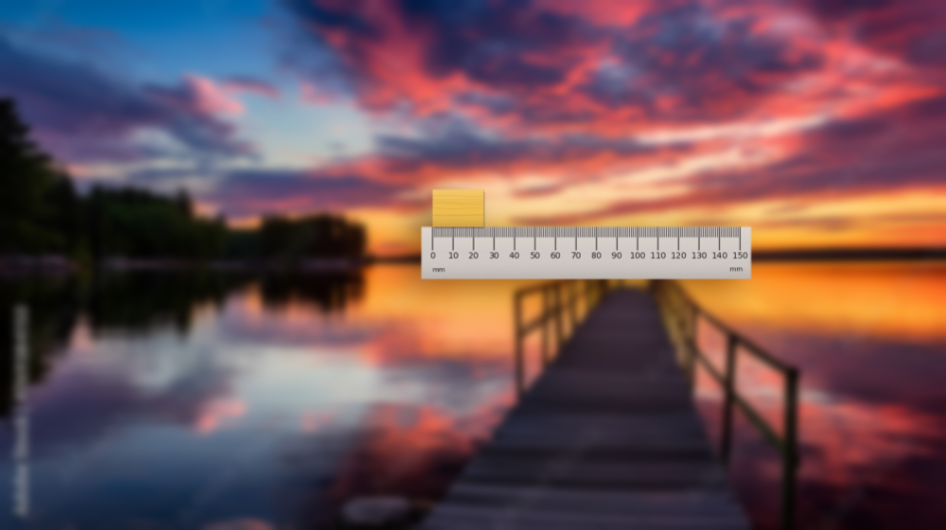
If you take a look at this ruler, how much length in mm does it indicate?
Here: 25 mm
